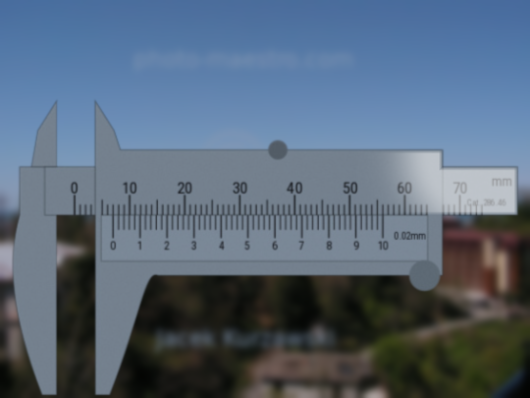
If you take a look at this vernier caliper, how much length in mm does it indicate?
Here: 7.0 mm
